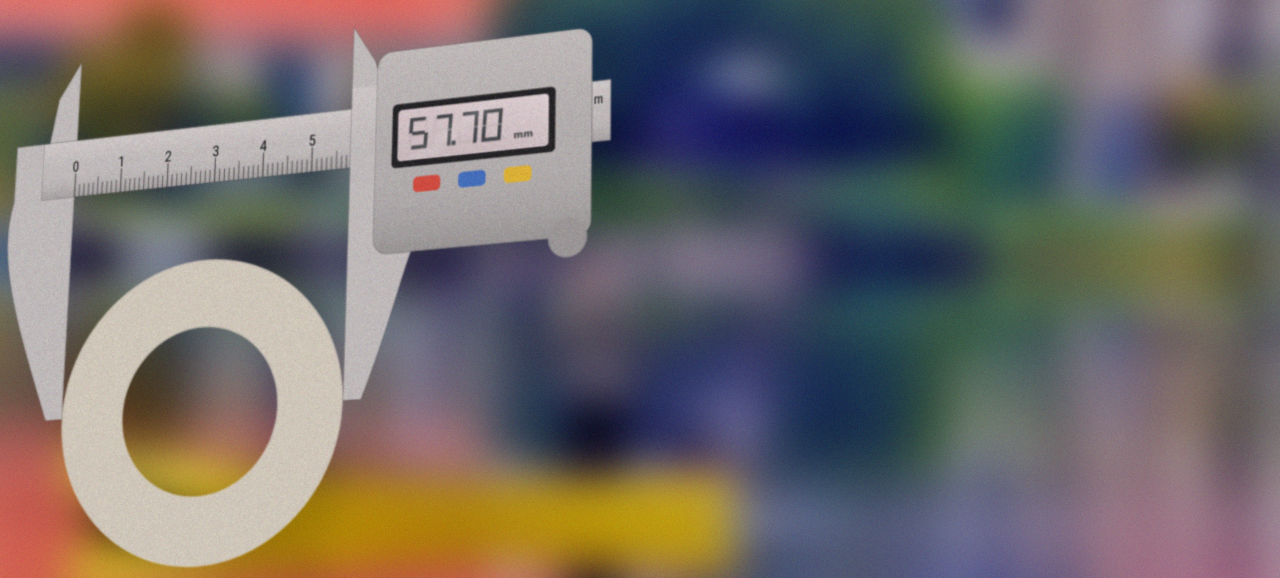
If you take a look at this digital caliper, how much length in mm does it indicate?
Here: 57.70 mm
